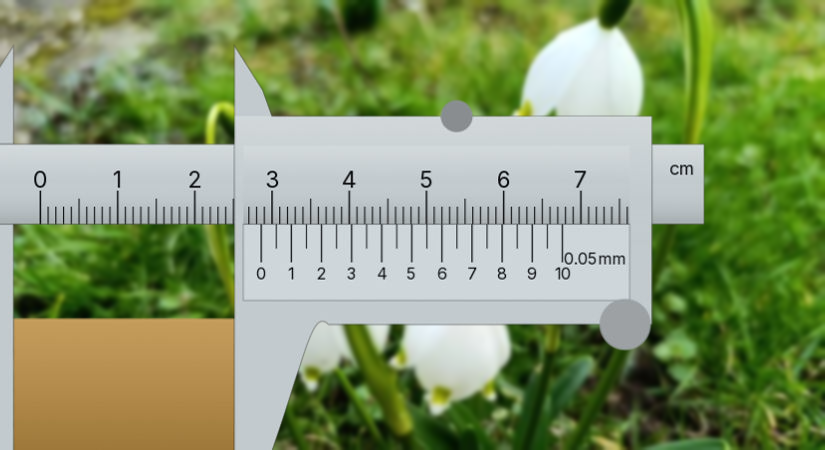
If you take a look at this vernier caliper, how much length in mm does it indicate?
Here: 28.6 mm
